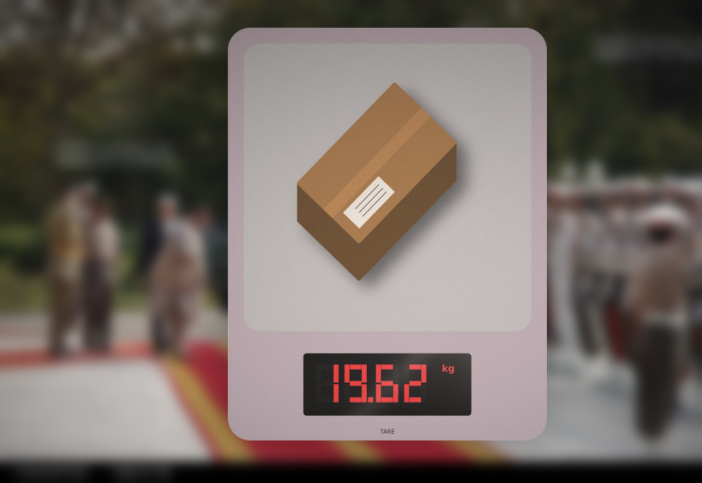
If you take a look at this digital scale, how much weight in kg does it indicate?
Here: 19.62 kg
